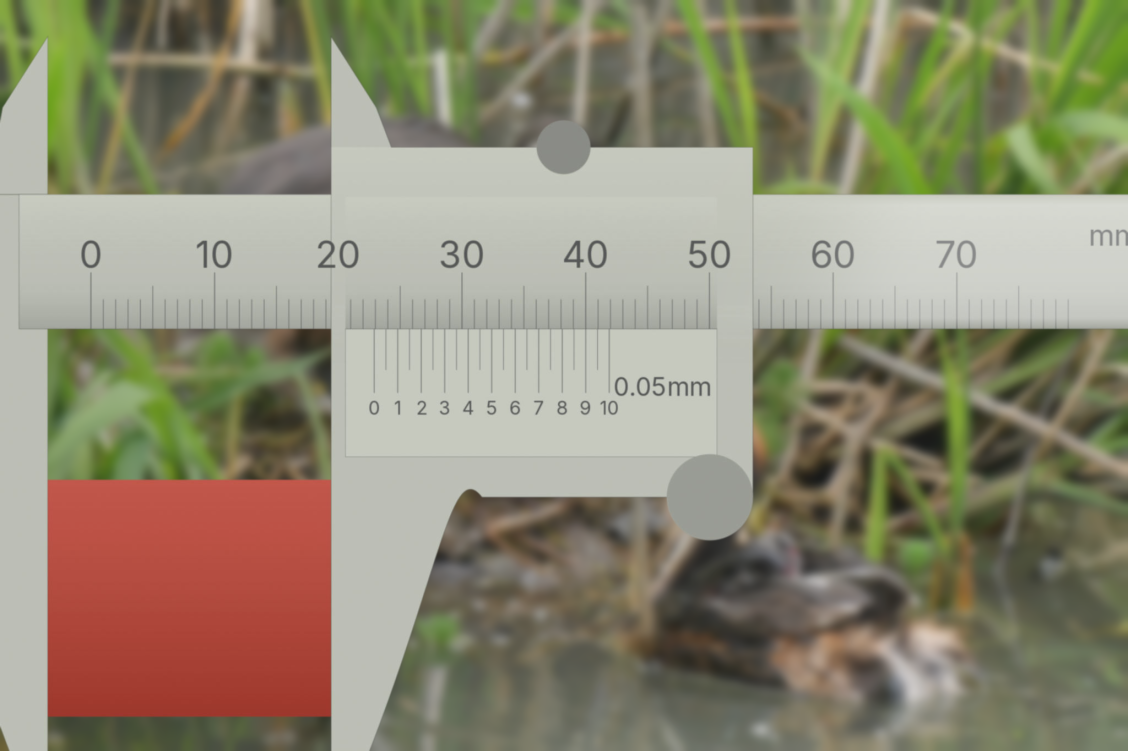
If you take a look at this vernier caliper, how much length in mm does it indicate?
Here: 22.9 mm
